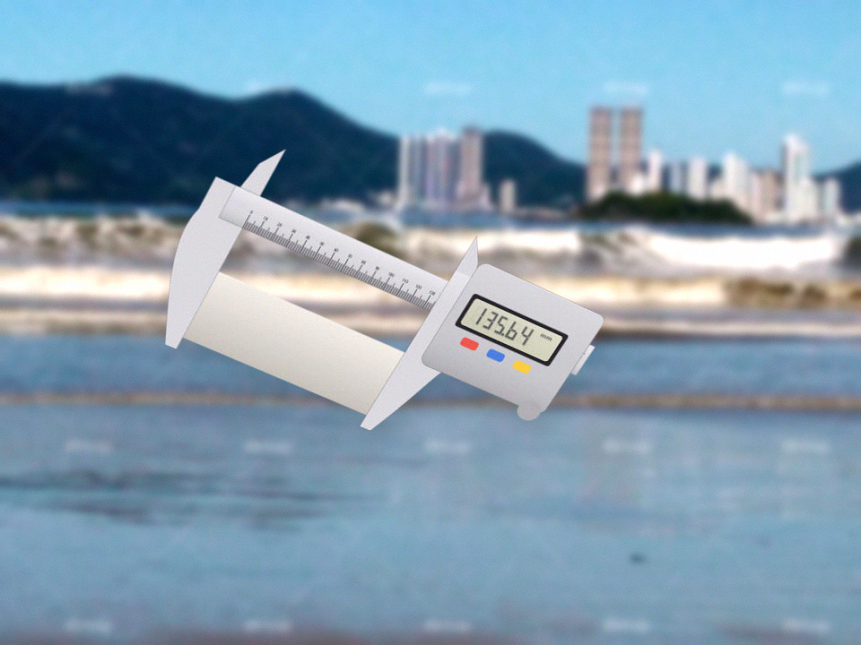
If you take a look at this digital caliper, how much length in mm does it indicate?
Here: 135.64 mm
